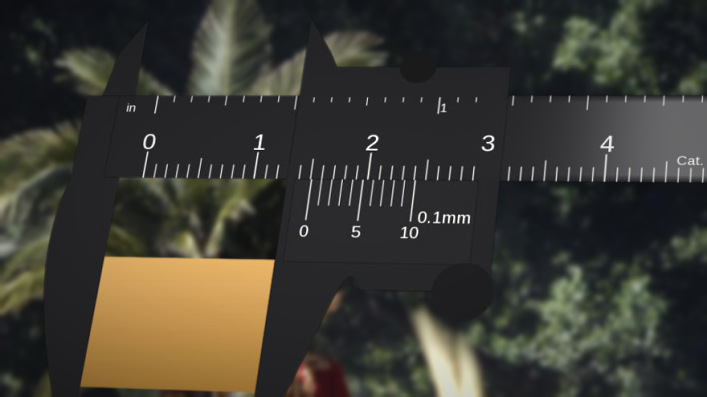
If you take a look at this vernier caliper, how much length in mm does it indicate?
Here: 15.1 mm
